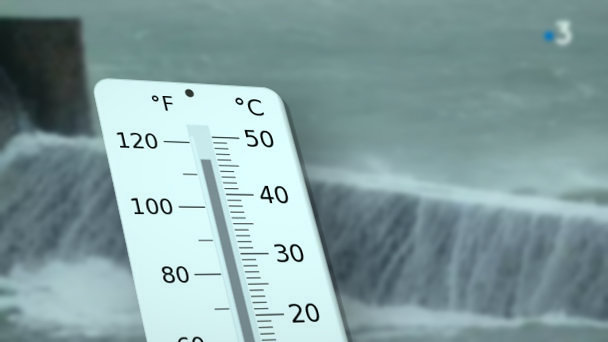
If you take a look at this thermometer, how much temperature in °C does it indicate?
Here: 46 °C
